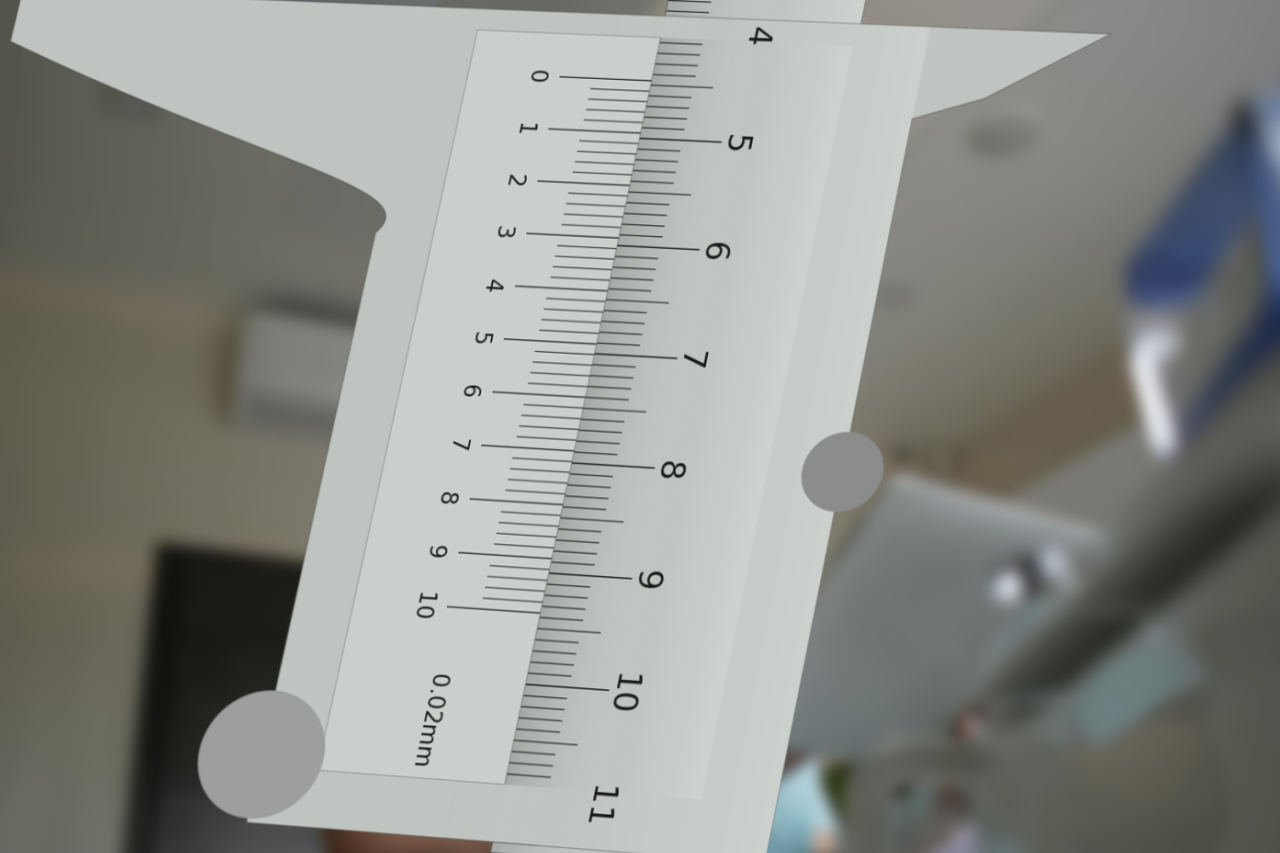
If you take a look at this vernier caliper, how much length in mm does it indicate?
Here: 44.6 mm
